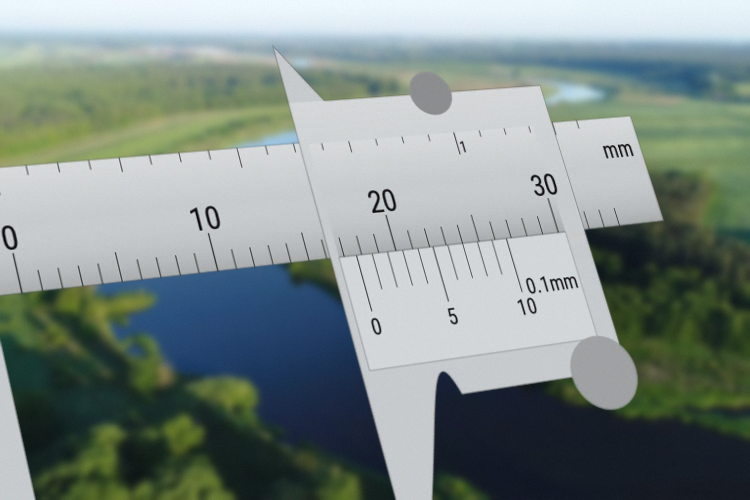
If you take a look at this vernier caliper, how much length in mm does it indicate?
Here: 17.7 mm
